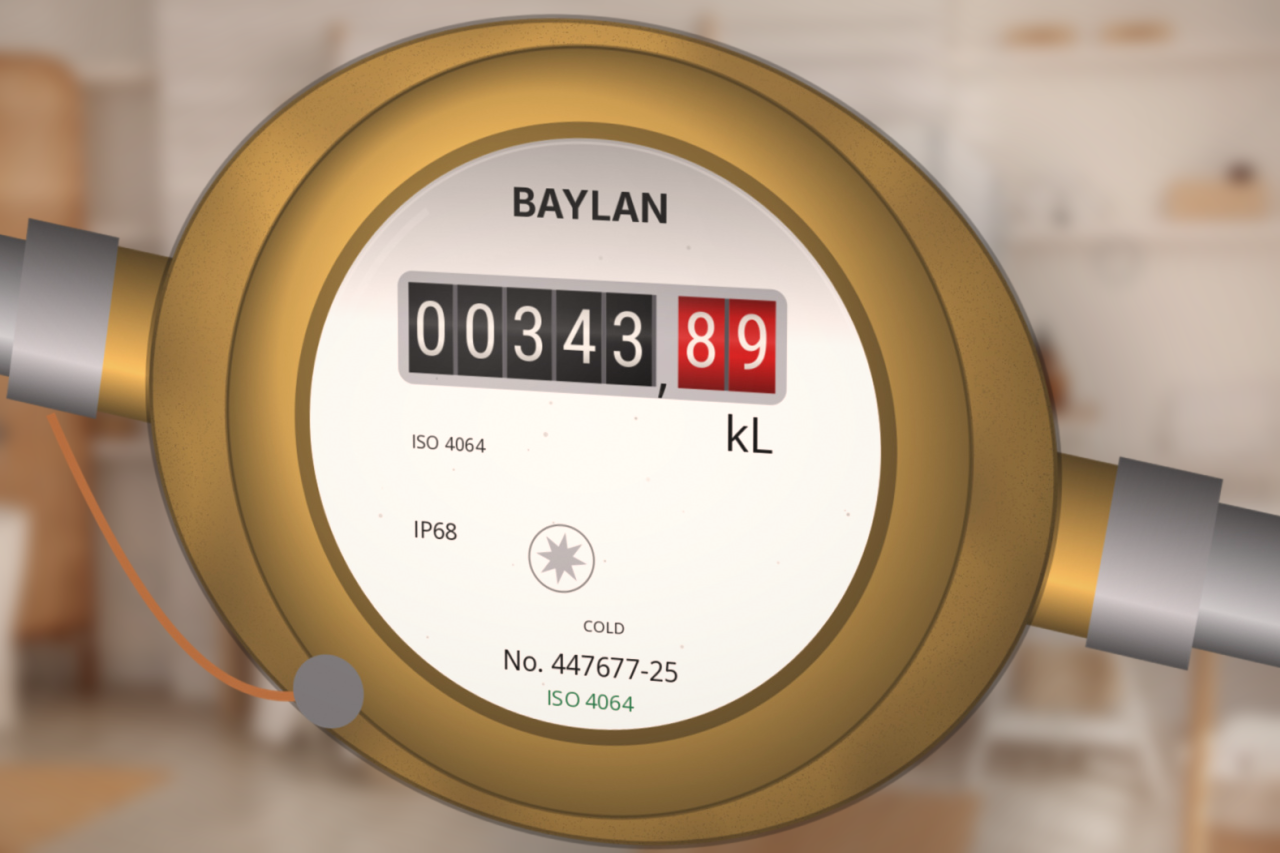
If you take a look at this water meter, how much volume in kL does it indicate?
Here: 343.89 kL
